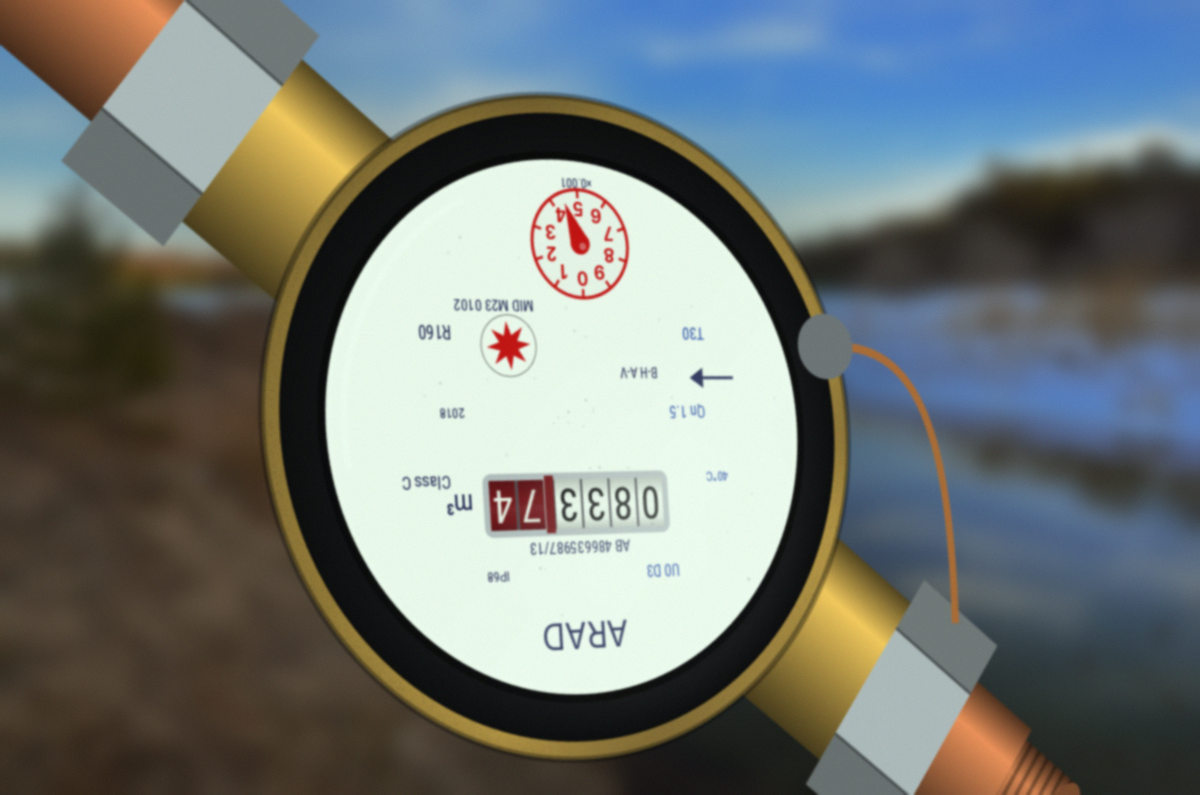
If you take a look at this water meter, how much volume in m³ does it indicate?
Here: 833.744 m³
